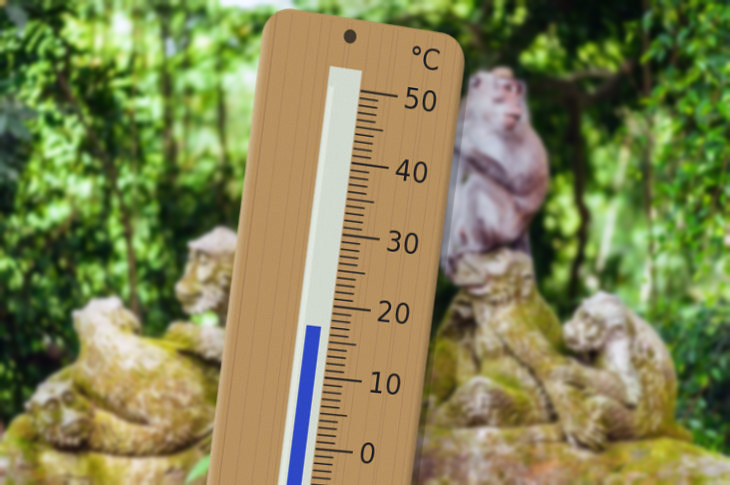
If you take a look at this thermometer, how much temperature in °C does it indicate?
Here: 17 °C
